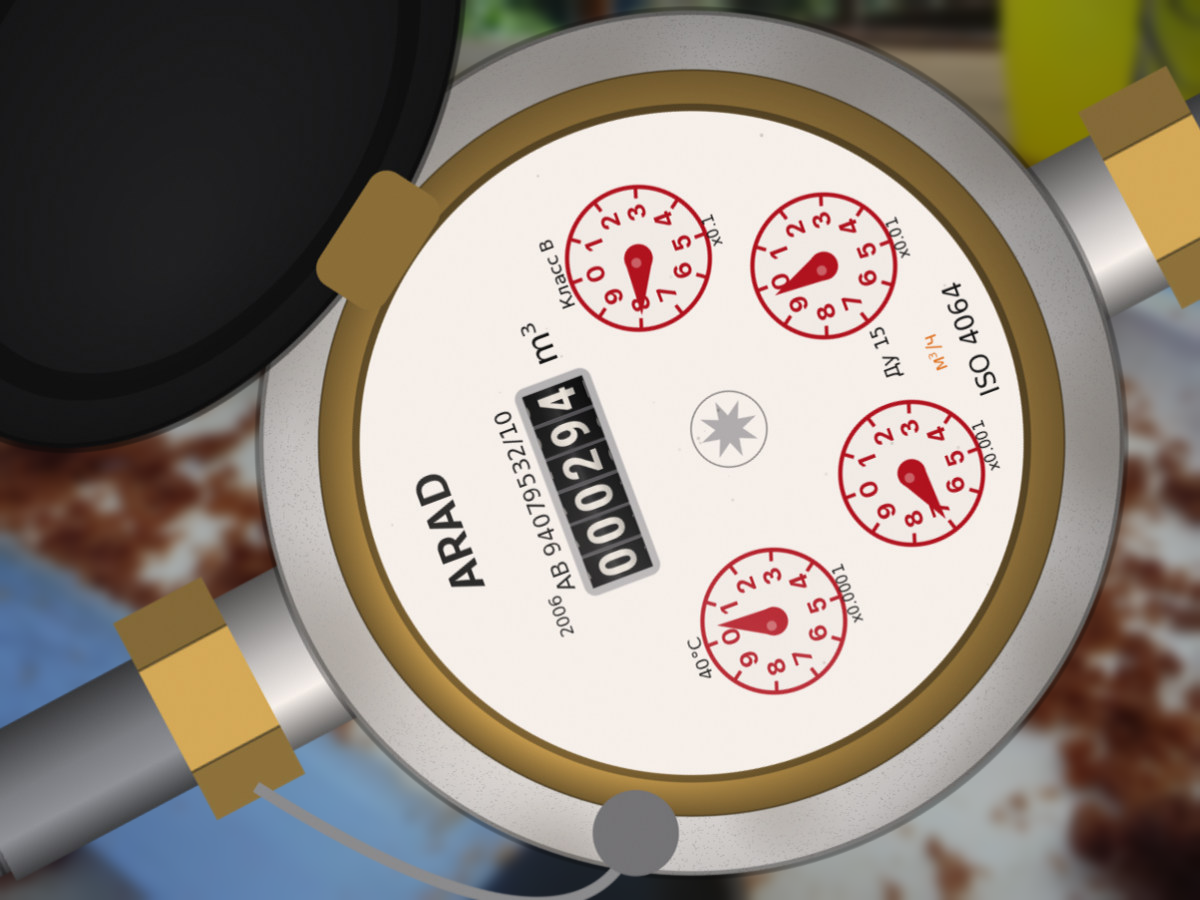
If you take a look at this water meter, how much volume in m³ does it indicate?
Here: 294.7970 m³
